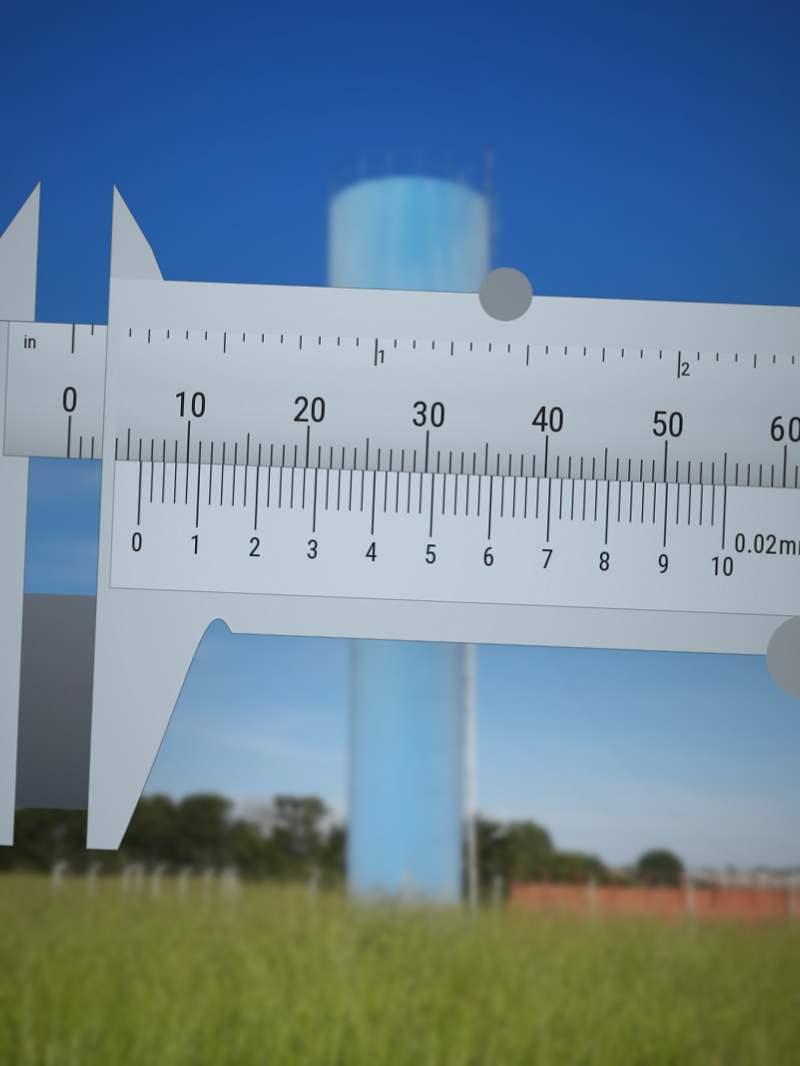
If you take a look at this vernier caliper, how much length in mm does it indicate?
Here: 6.1 mm
